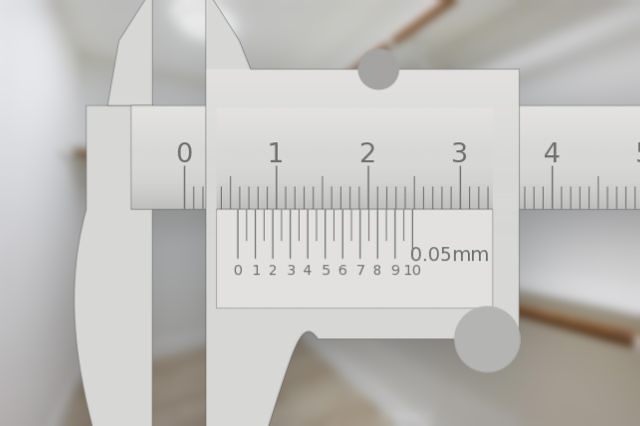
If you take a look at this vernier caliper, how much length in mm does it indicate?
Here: 5.8 mm
